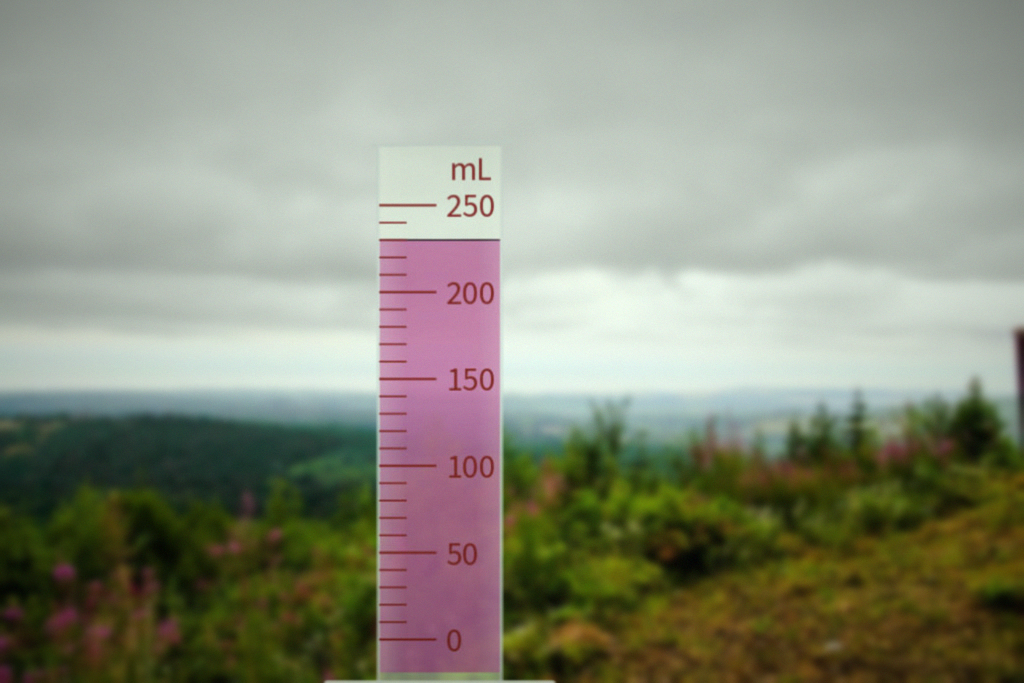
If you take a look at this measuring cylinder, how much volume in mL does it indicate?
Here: 230 mL
